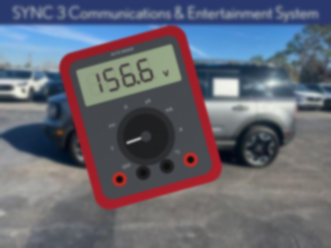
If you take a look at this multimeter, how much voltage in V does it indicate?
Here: 156.6 V
